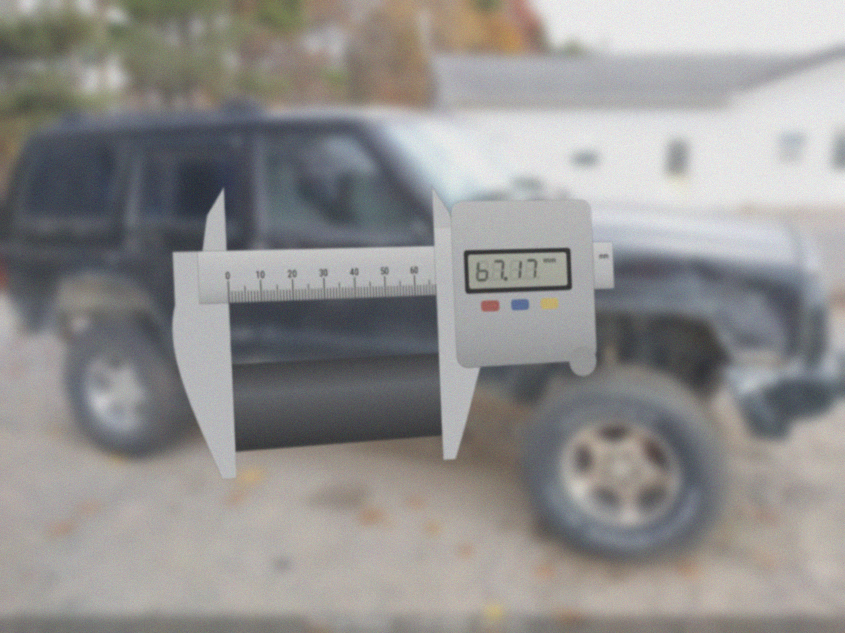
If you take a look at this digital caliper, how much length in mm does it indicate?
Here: 67.17 mm
